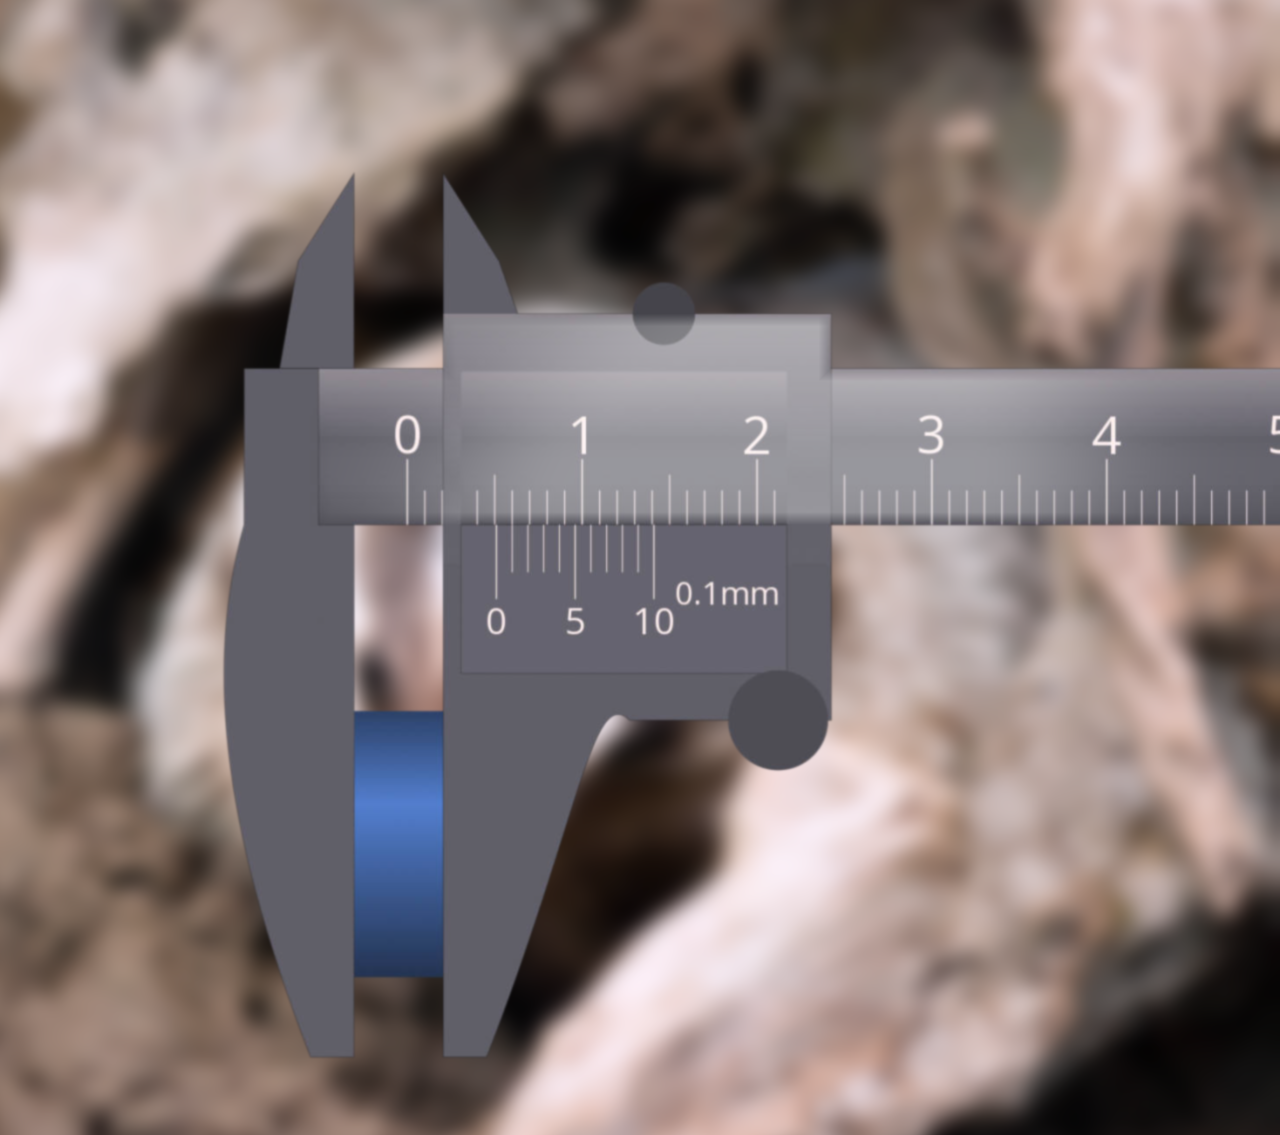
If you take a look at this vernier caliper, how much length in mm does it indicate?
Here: 5.1 mm
